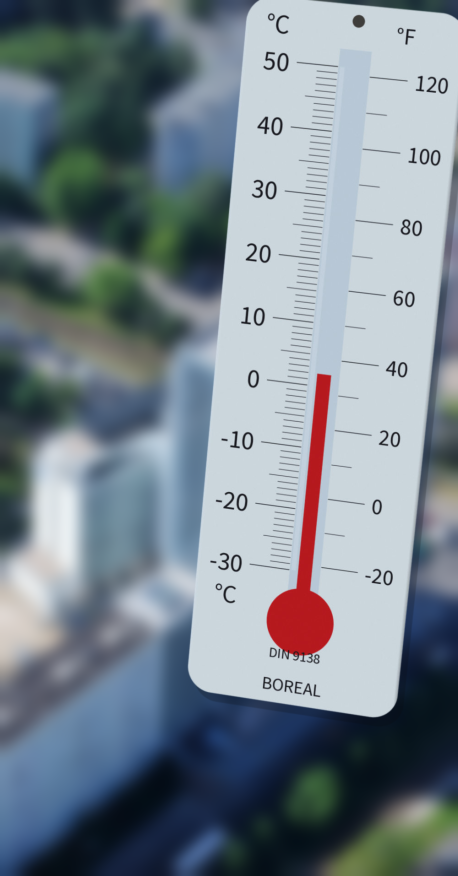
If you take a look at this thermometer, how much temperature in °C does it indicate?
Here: 2 °C
